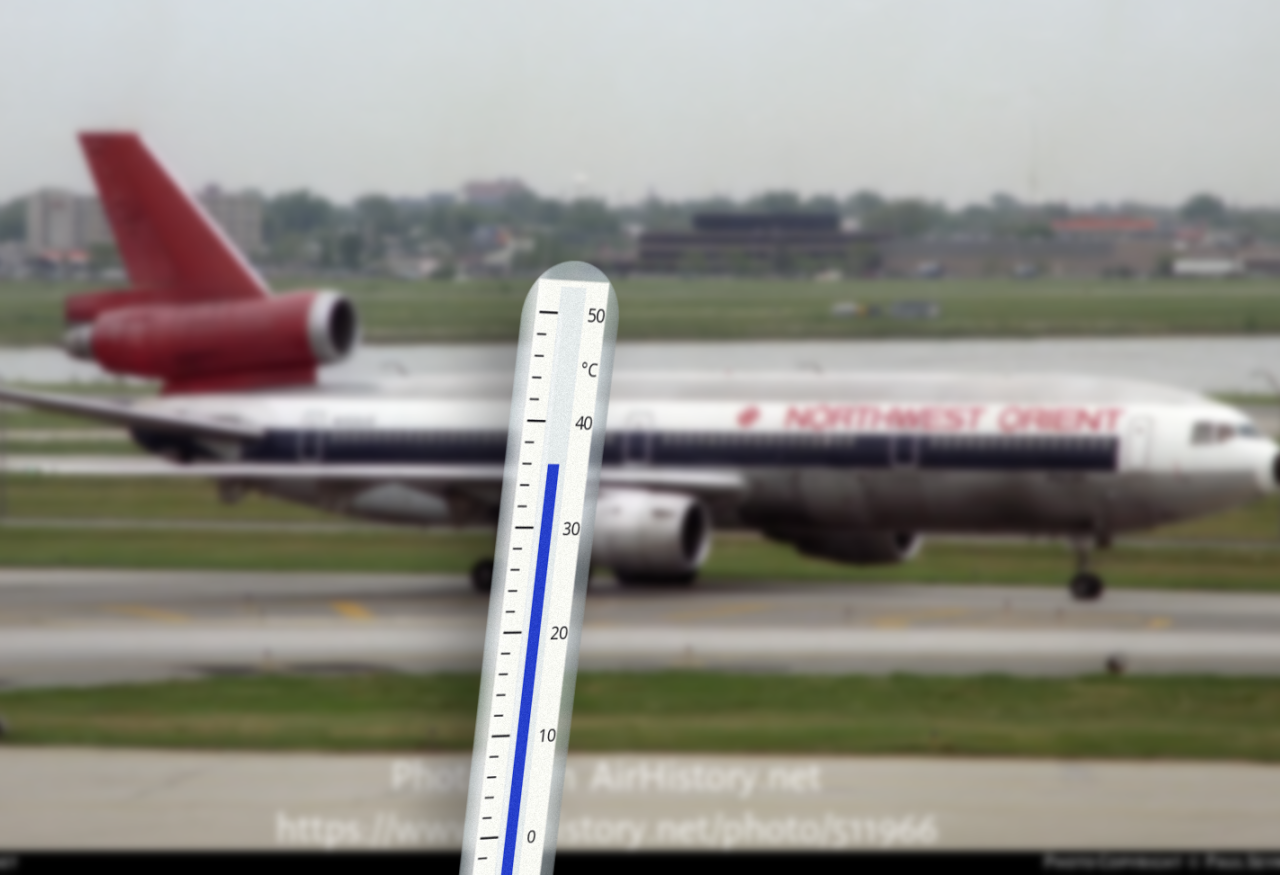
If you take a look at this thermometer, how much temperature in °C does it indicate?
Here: 36 °C
